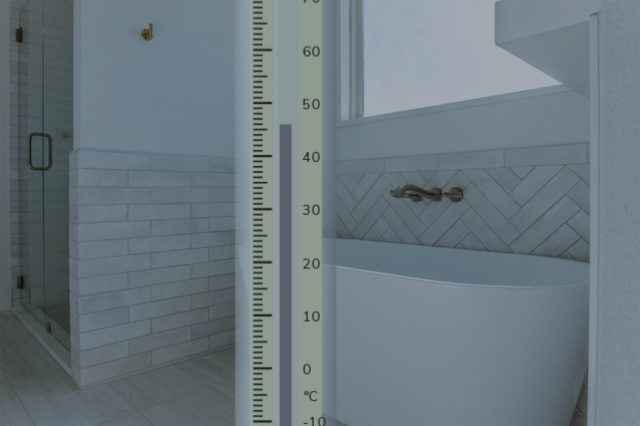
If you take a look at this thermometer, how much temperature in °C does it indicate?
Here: 46 °C
